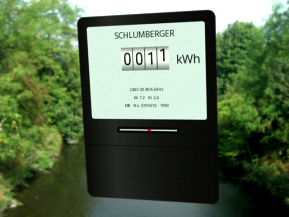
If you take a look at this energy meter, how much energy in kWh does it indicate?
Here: 11 kWh
